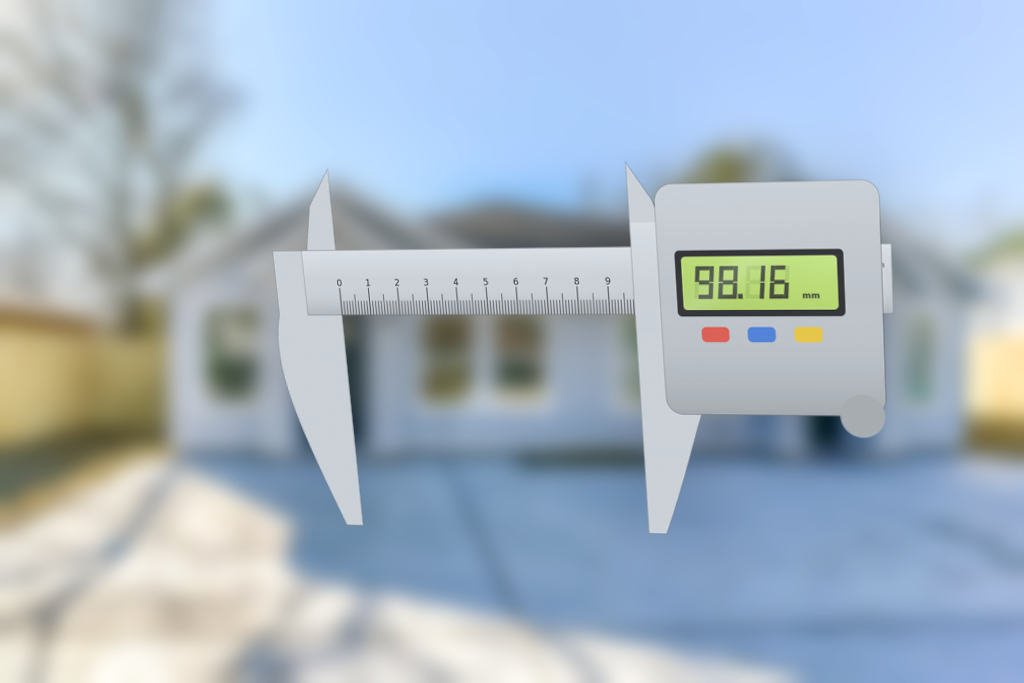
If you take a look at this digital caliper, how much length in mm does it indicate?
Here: 98.16 mm
